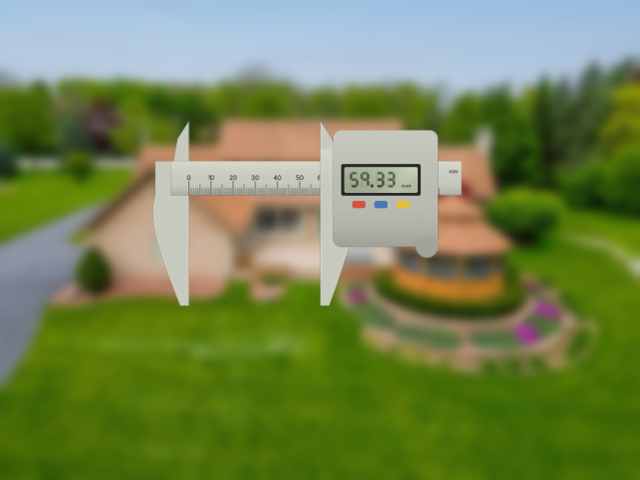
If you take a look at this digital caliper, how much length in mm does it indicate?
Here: 59.33 mm
